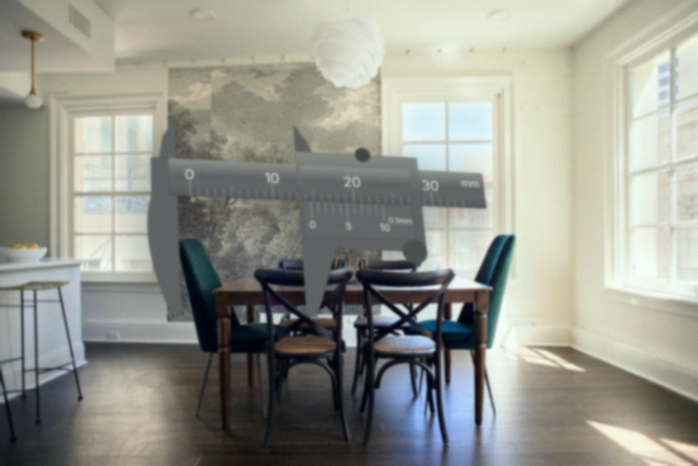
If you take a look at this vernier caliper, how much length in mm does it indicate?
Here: 14.6 mm
